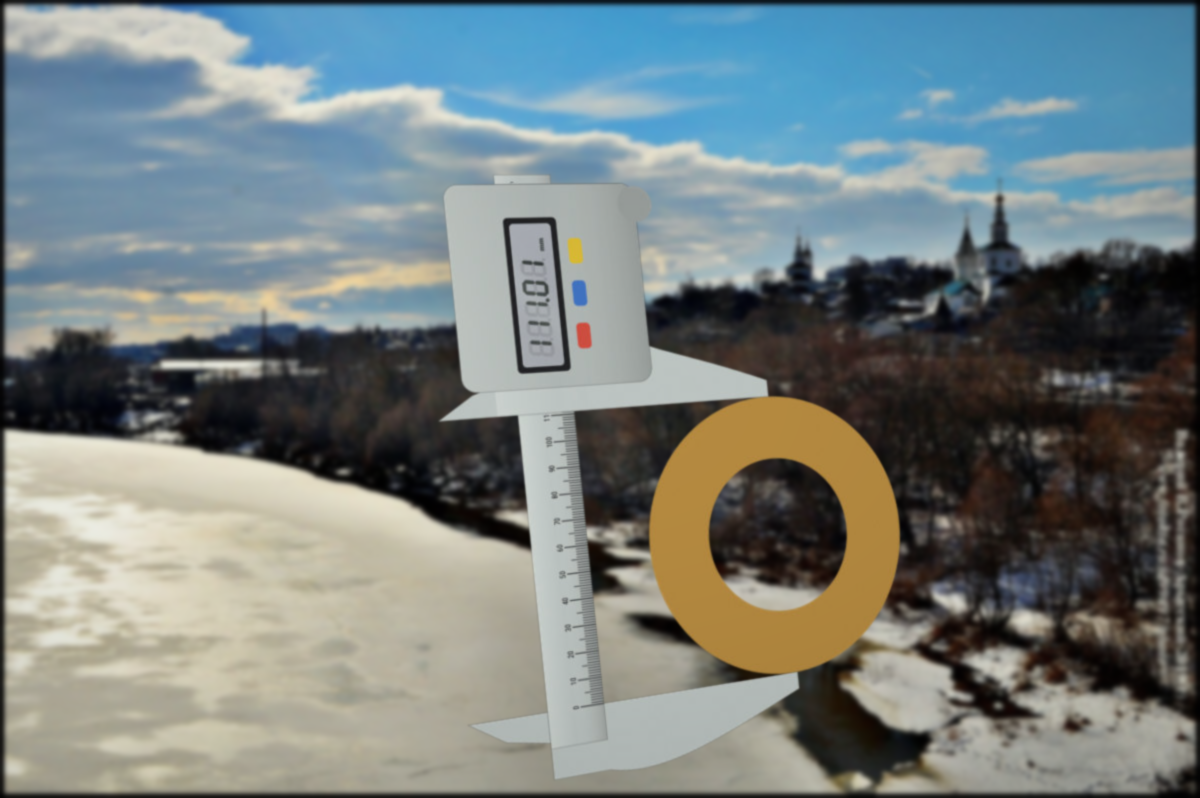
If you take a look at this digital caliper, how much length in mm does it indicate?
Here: 111.01 mm
